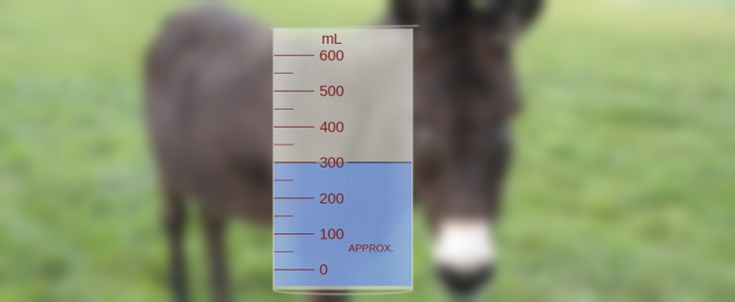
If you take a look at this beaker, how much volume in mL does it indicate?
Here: 300 mL
